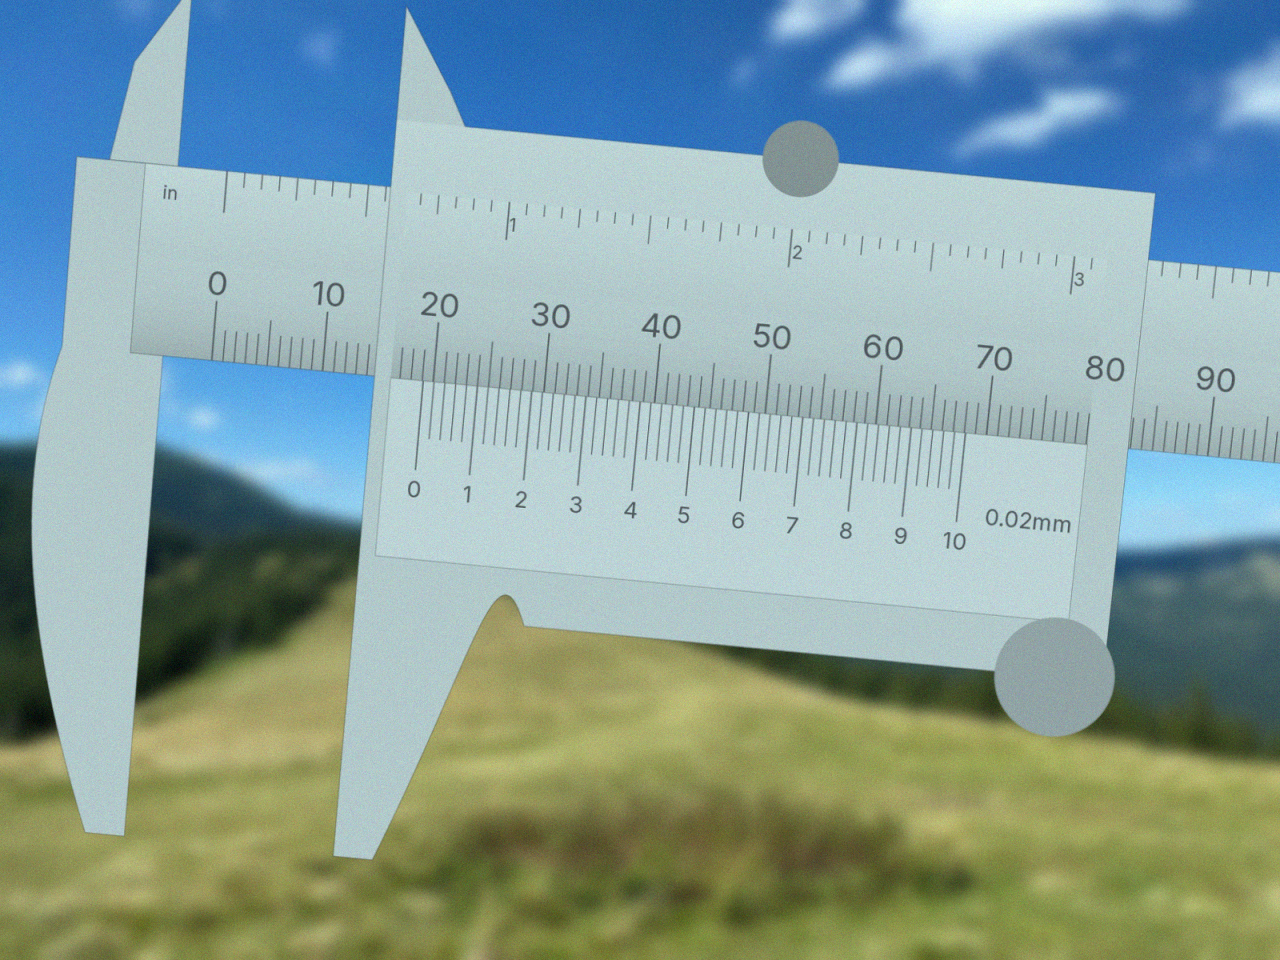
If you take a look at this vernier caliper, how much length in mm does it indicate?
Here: 19.1 mm
